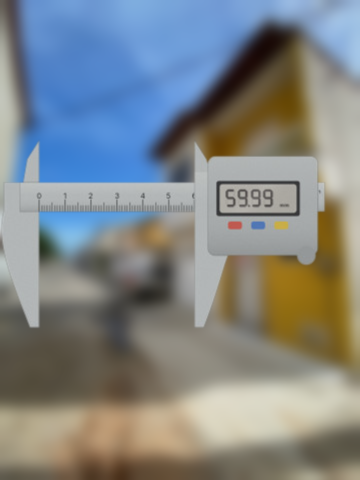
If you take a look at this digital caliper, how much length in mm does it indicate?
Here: 59.99 mm
